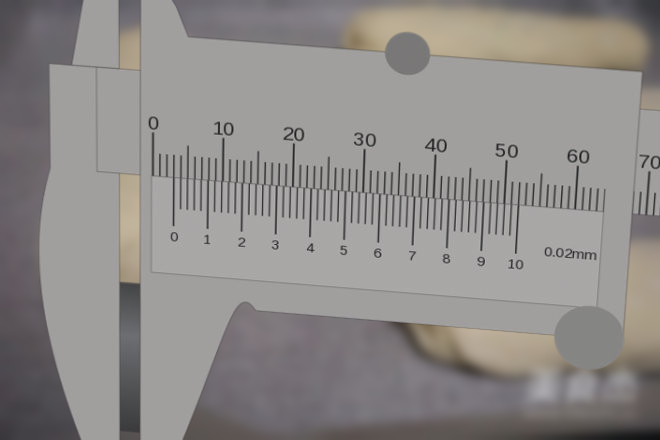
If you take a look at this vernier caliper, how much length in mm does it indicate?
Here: 3.0 mm
